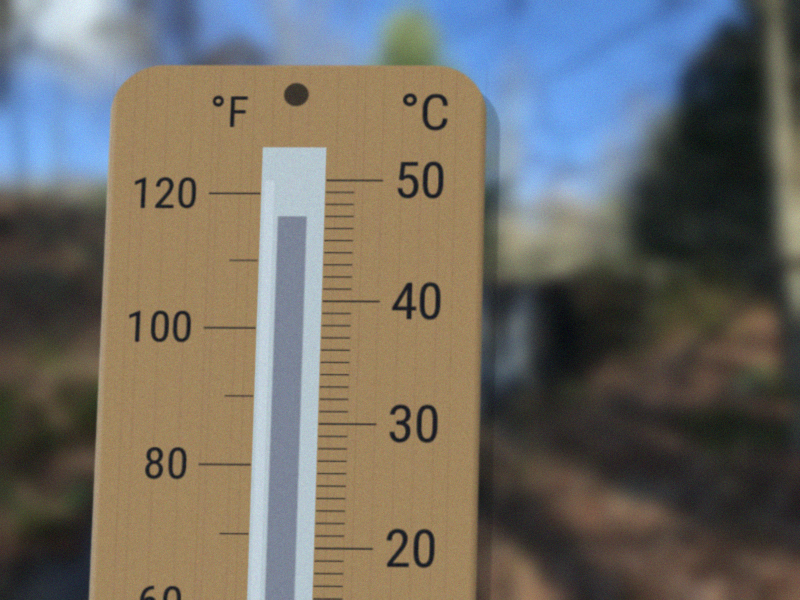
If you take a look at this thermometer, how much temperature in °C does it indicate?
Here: 47 °C
